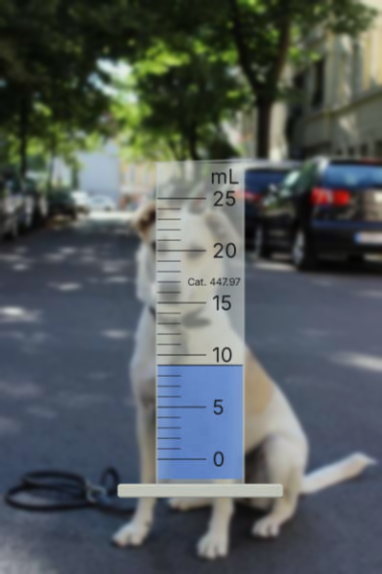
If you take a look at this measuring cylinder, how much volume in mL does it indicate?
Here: 9 mL
